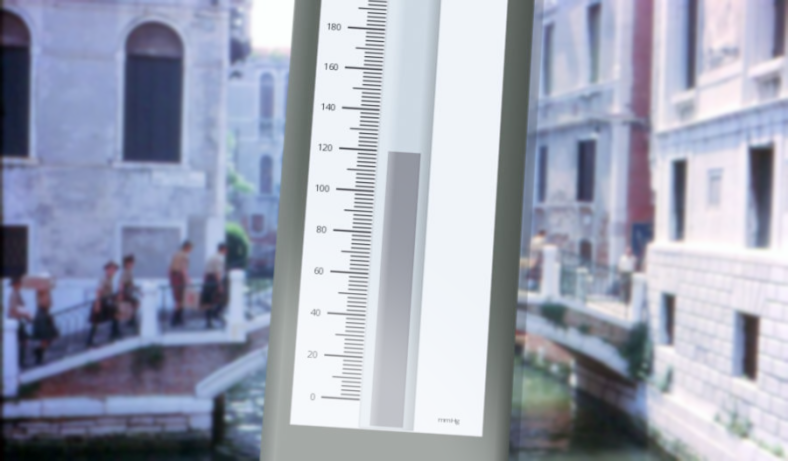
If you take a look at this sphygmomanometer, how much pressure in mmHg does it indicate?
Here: 120 mmHg
